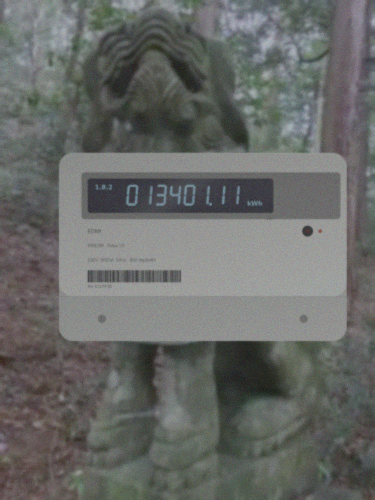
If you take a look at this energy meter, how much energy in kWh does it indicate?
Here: 13401.11 kWh
